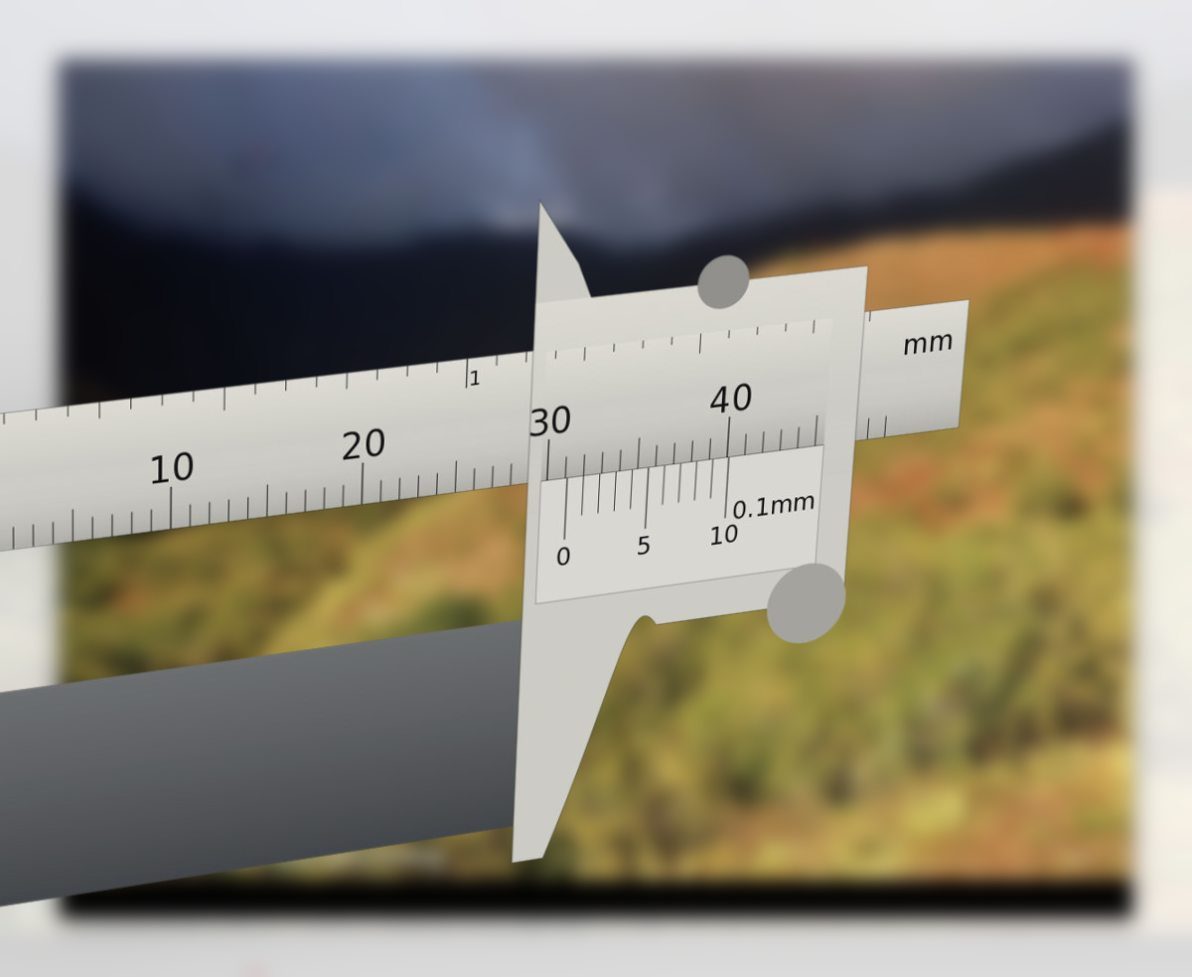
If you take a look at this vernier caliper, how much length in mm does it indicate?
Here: 31.1 mm
